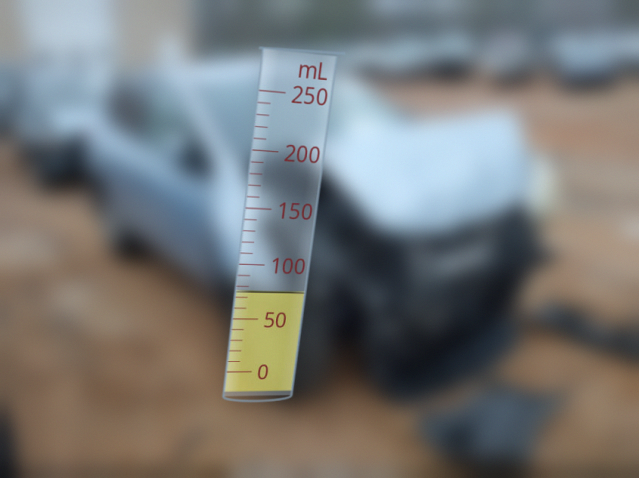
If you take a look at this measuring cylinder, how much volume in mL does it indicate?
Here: 75 mL
